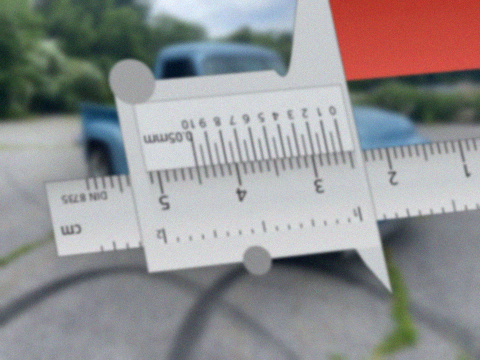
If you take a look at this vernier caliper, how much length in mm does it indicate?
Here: 26.0 mm
